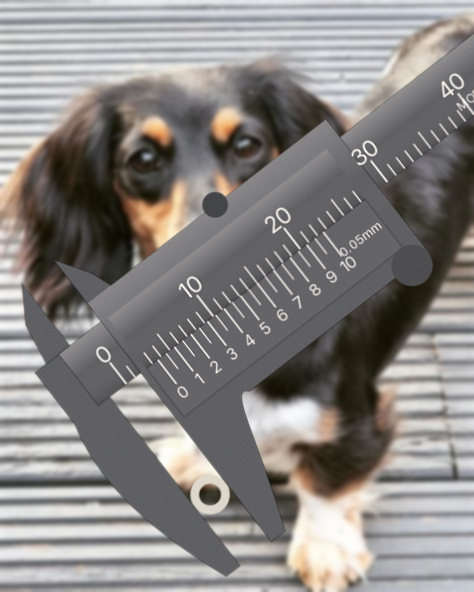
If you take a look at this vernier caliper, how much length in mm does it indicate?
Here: 3.6 mm
